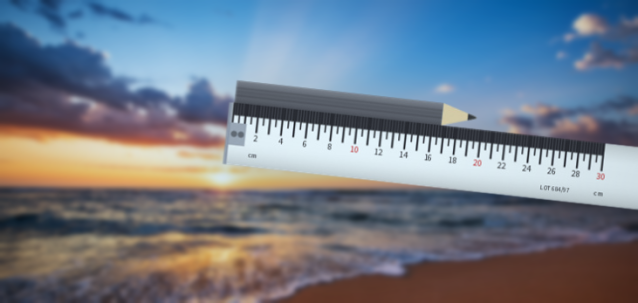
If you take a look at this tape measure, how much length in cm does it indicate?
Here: 19.5 cm
